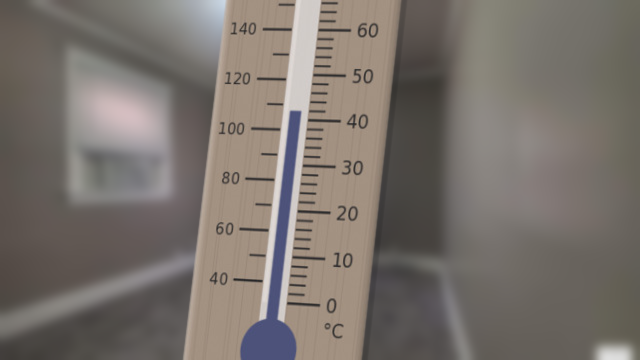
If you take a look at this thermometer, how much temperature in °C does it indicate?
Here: 42 °C
